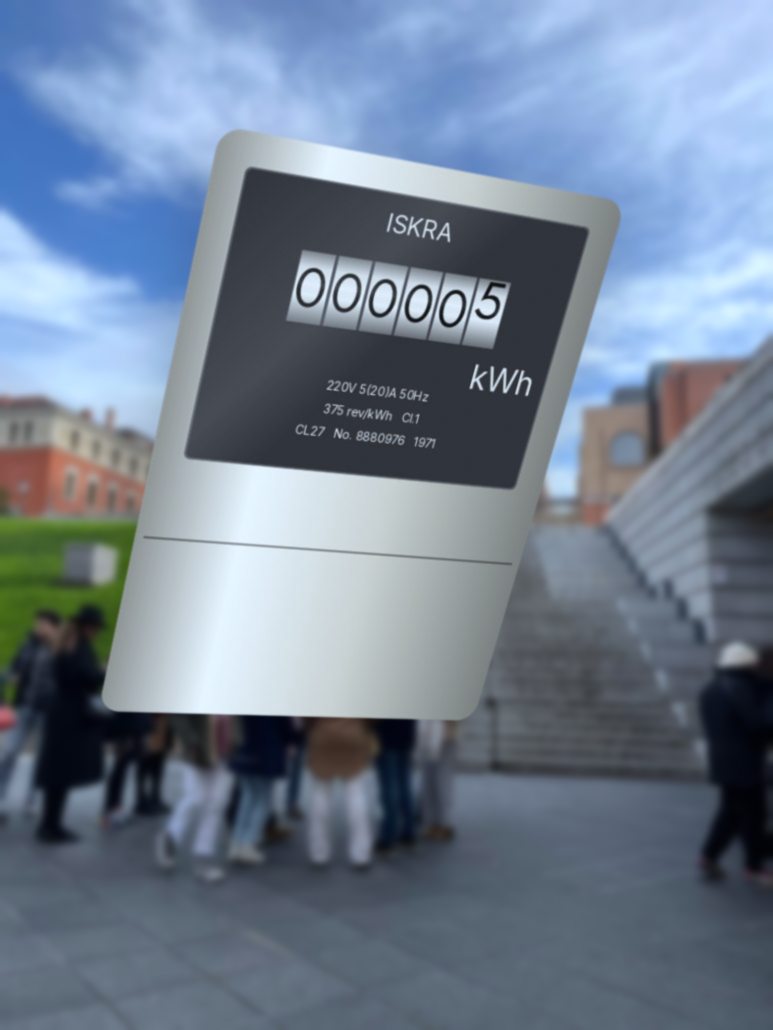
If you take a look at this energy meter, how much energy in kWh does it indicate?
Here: 5 kWh
